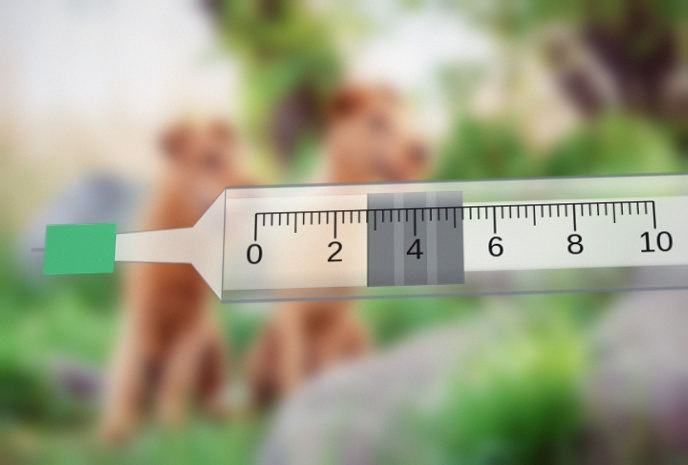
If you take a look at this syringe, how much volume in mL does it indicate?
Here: 2.8 mL
